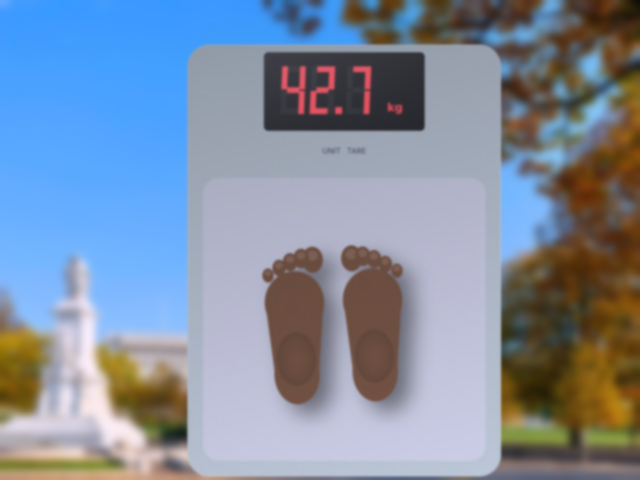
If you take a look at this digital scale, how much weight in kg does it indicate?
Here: 42.7 kg
